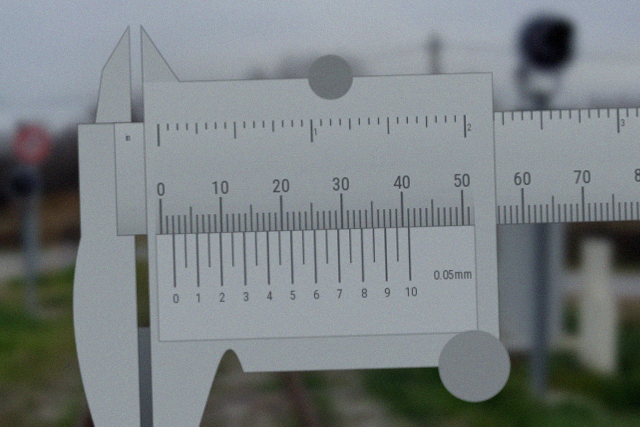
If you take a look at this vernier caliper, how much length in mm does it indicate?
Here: 2.0 mm
